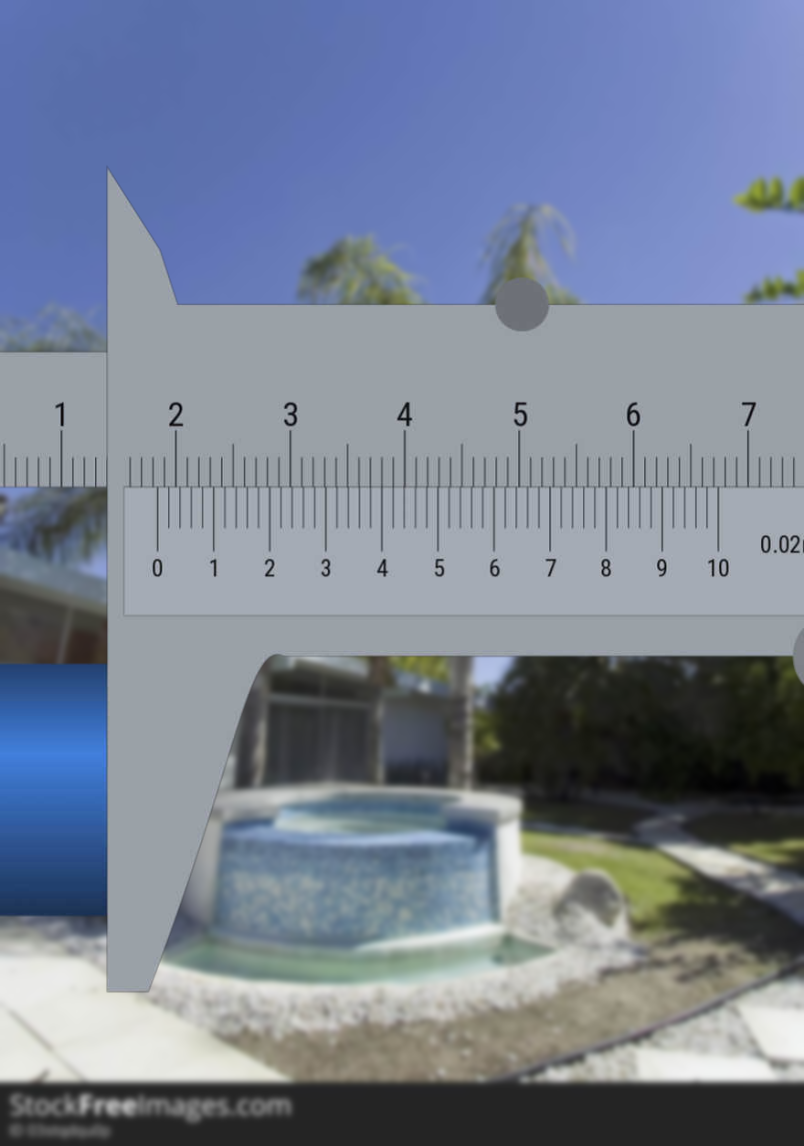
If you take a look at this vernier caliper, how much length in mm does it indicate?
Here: 18.4 mm
